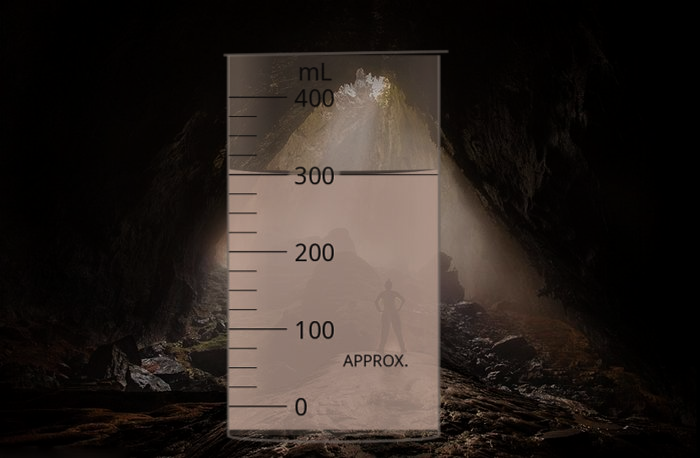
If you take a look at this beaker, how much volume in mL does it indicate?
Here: 300 mL
